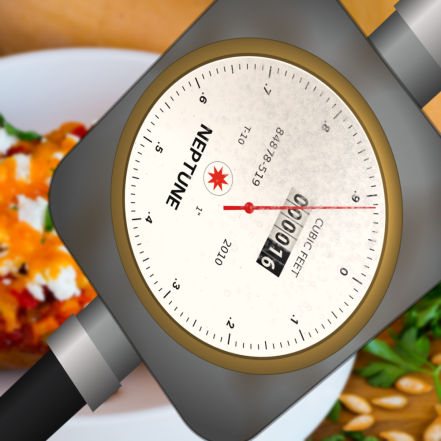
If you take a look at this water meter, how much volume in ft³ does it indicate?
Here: 15.91 ft³
